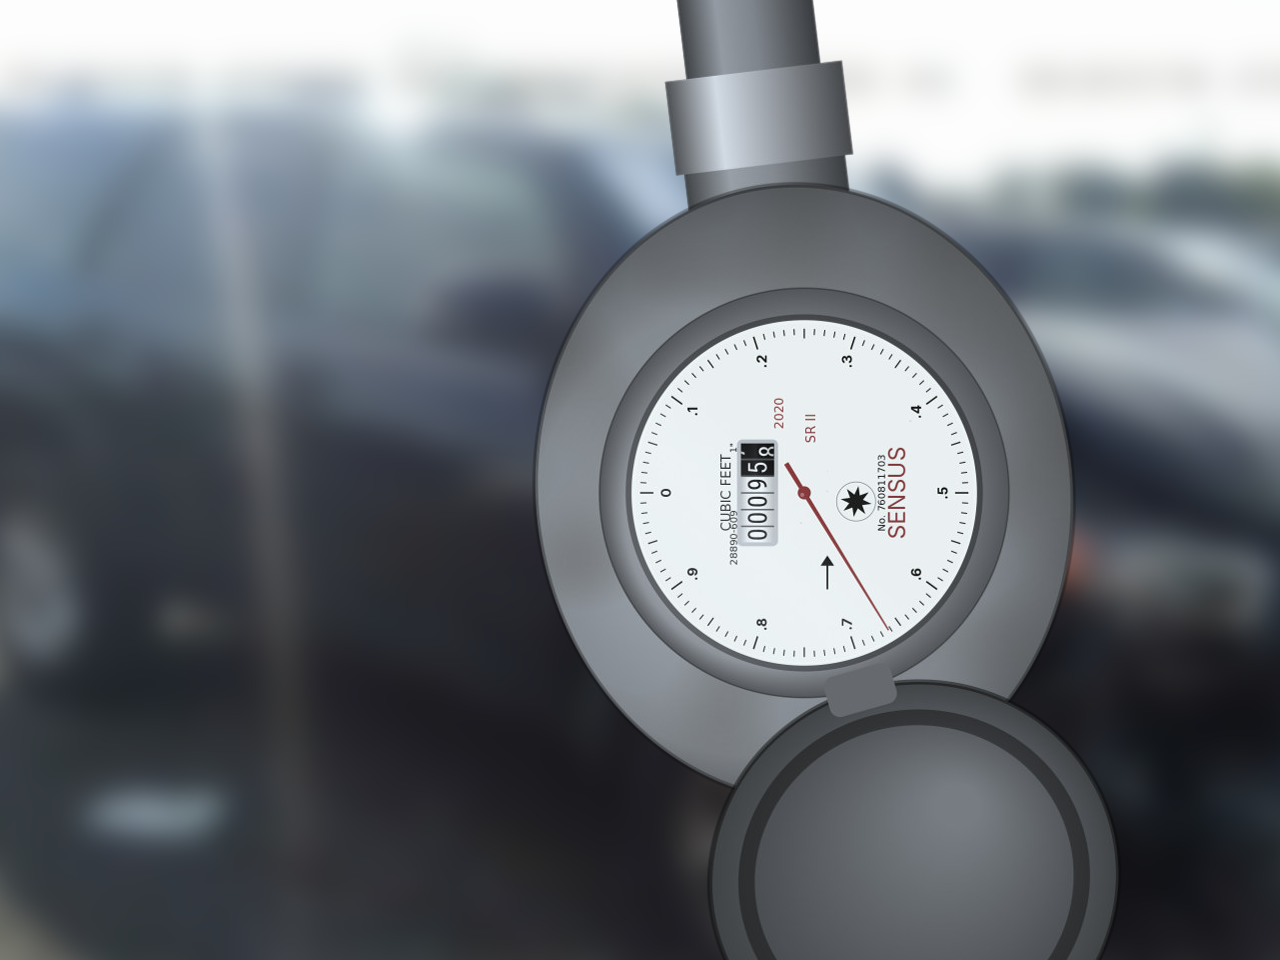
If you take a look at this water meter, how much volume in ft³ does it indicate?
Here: 957.66 ft³
